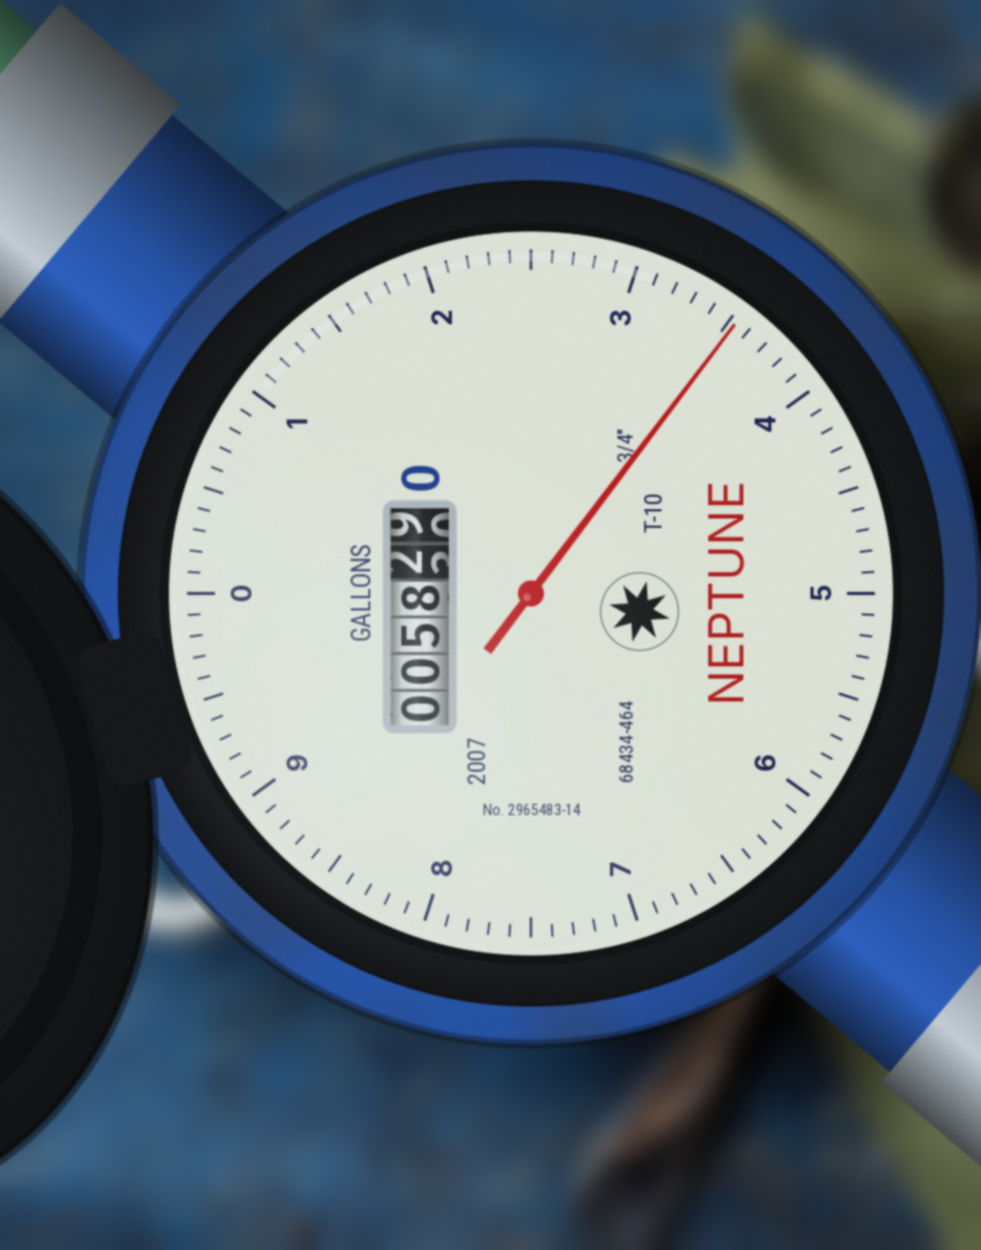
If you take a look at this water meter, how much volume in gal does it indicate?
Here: 58293.5 gal
